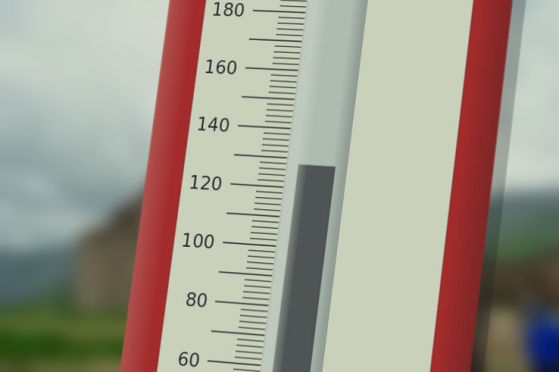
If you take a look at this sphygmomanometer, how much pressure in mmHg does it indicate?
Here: 128 mmHg
